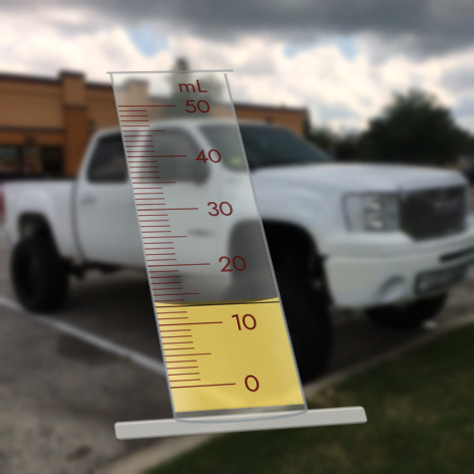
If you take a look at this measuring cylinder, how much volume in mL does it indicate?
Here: 13 mL
